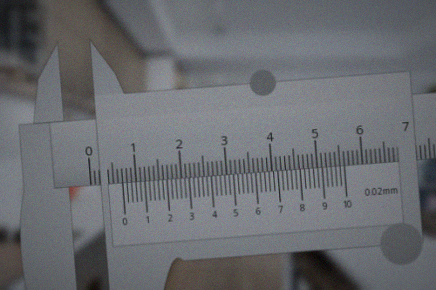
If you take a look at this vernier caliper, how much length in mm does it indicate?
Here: 7.0 mm
